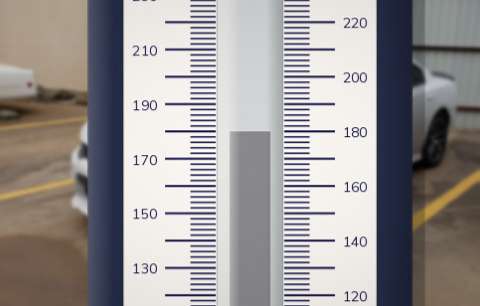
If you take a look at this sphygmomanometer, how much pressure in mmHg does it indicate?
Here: 180 mmHg
